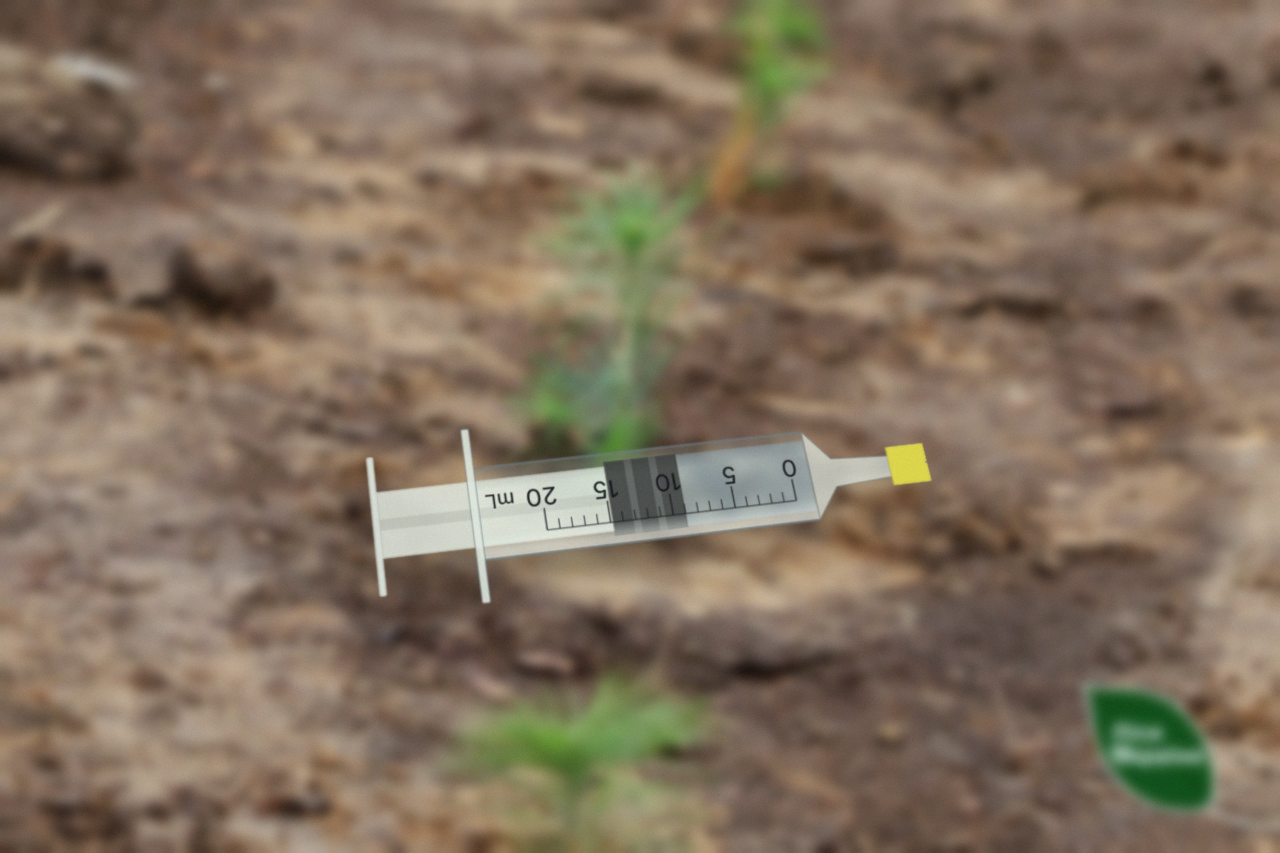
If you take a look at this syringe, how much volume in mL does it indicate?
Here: 9 mL
